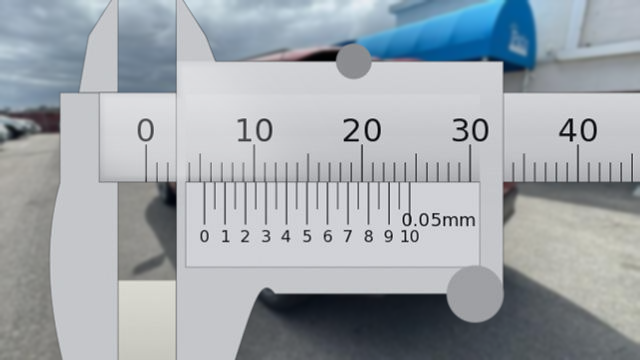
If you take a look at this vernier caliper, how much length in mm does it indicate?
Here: 5.4 mm
